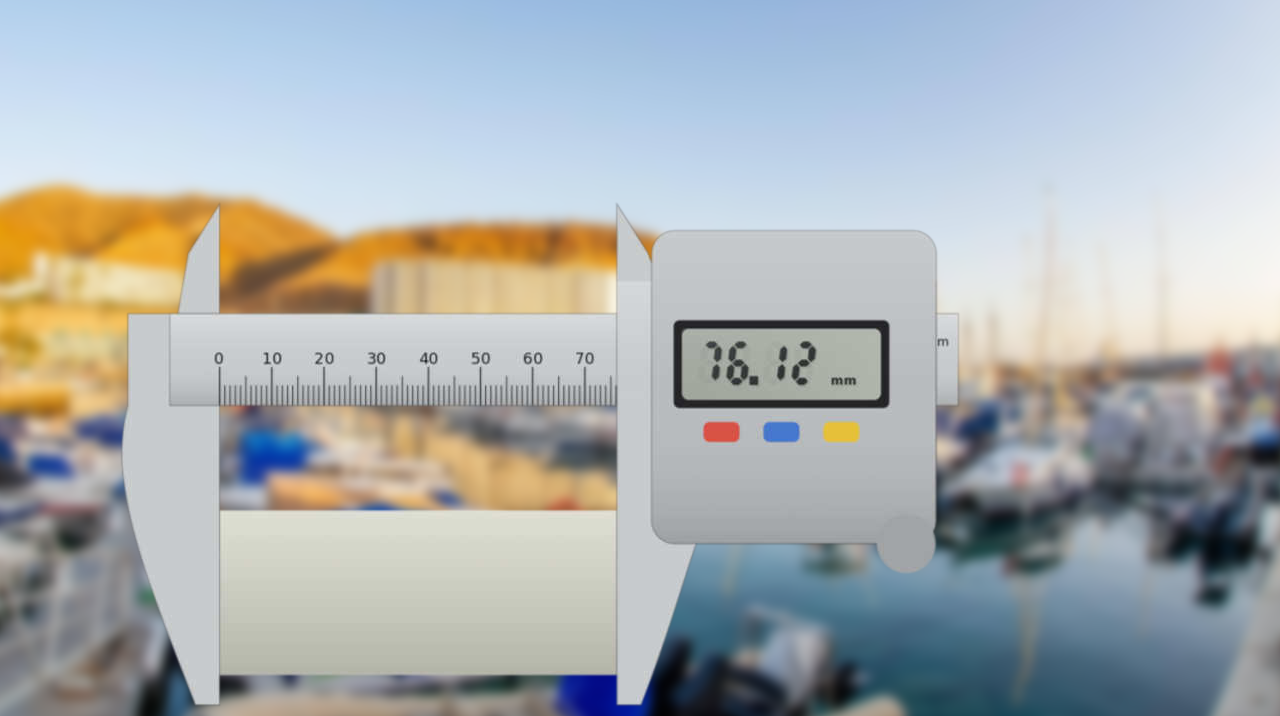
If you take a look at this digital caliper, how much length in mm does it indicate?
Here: 76.12 mm
